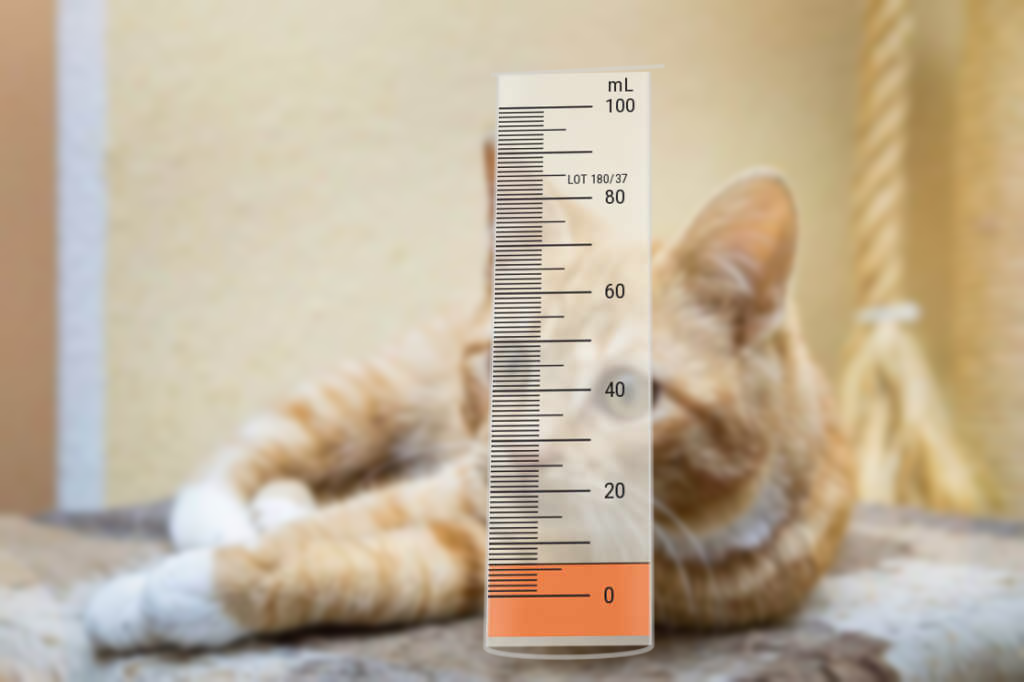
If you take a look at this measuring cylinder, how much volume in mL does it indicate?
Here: 6 mL
